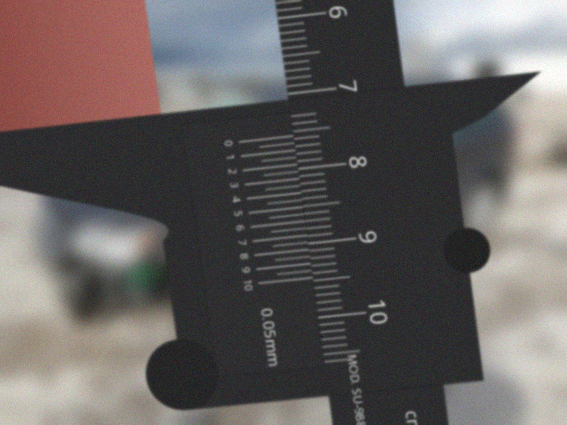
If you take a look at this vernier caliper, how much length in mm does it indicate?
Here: 75.6 mm
